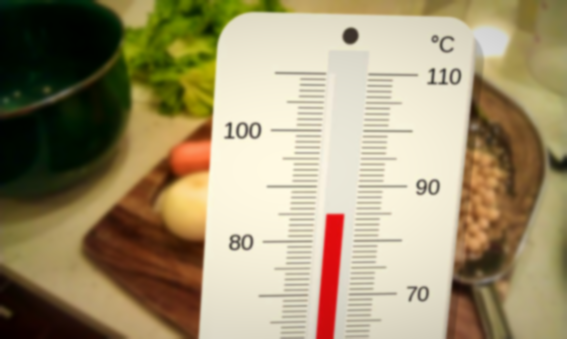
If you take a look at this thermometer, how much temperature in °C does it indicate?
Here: 85 °C
